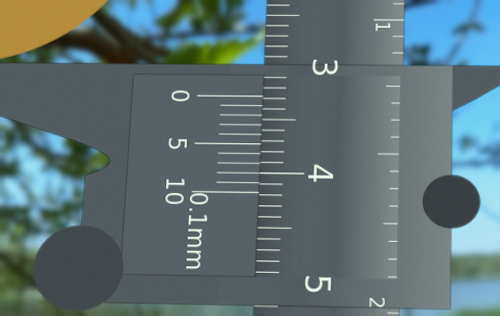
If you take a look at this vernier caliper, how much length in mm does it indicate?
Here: 32.8 mm
